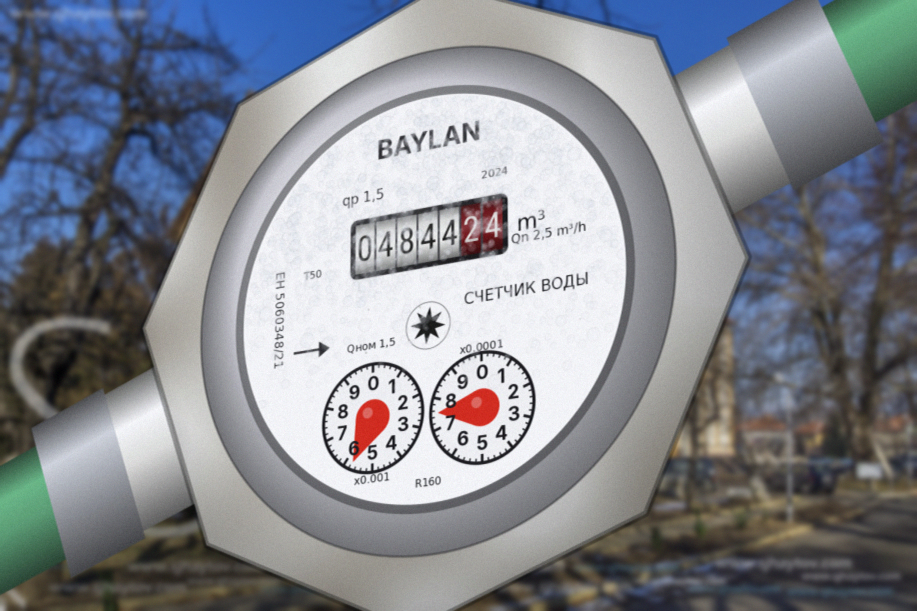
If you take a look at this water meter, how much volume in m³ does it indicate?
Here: 4844.2457 m³
